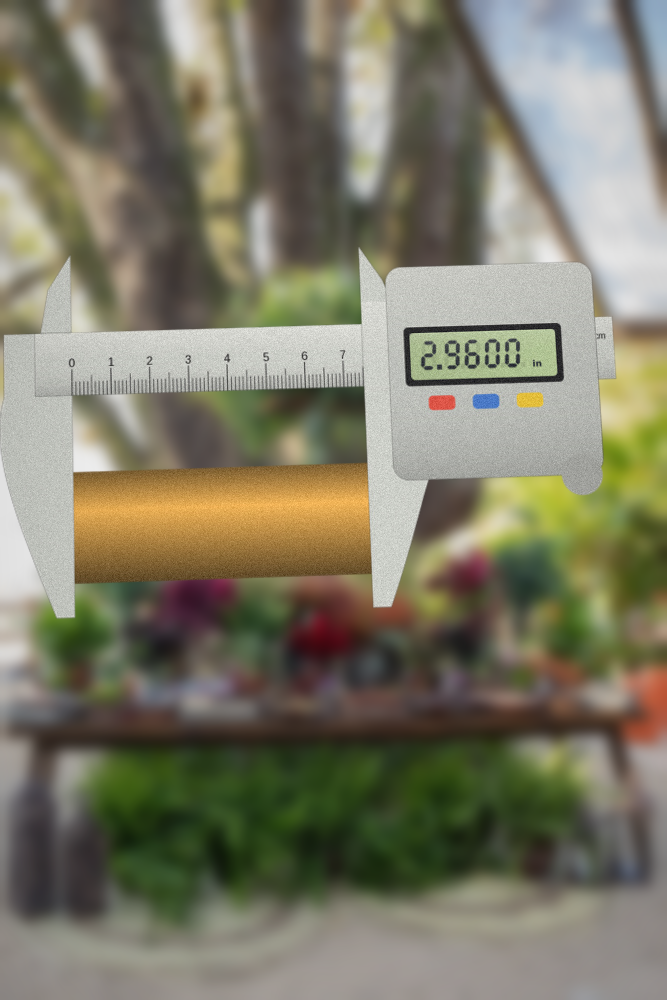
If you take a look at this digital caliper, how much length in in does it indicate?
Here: 2.9600 in
